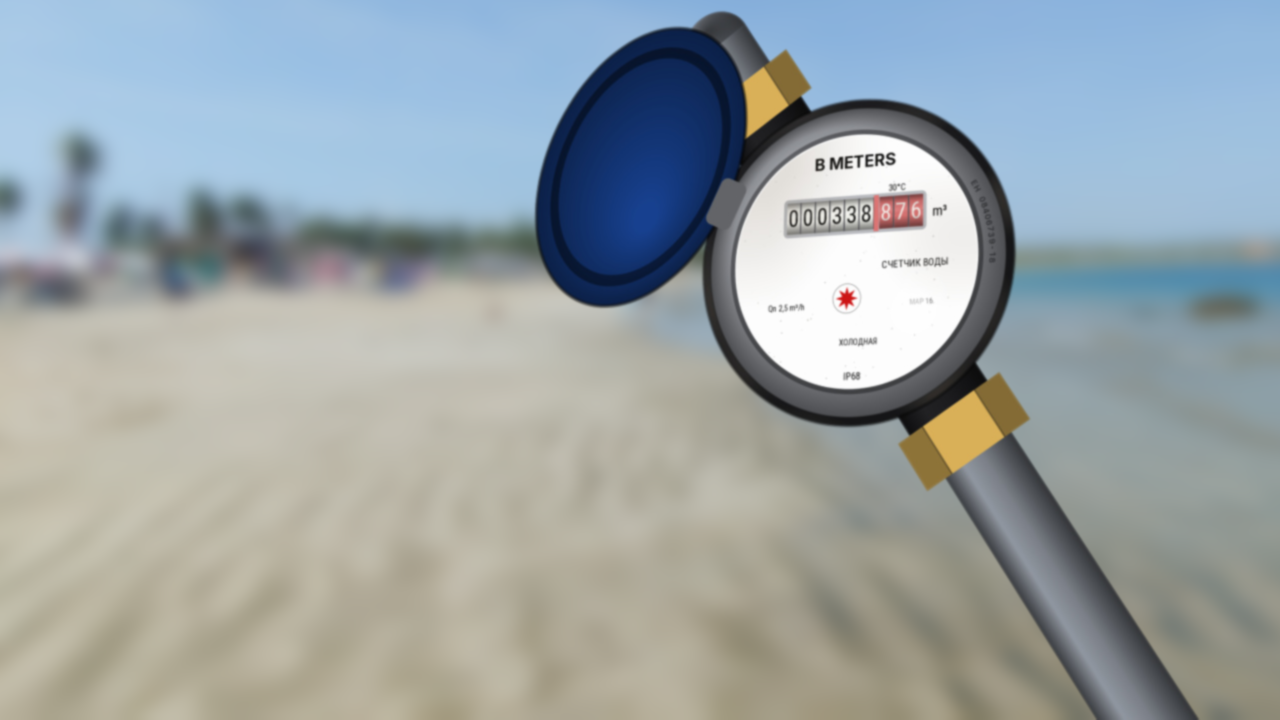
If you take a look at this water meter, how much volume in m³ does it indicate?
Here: 338.876 m³
